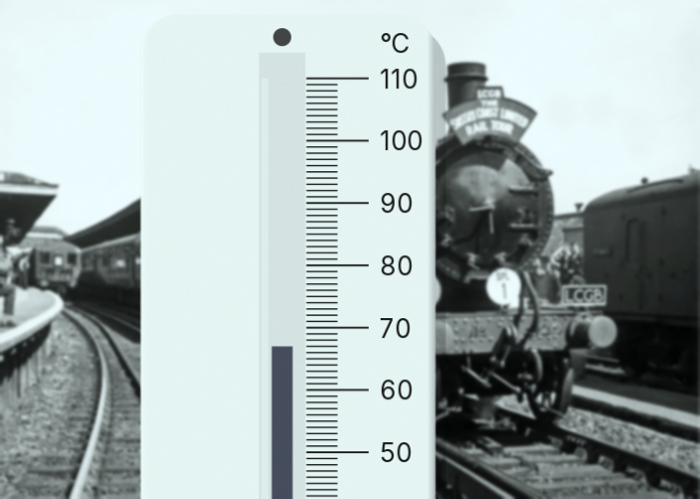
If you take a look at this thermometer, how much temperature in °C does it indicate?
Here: 67 °C
